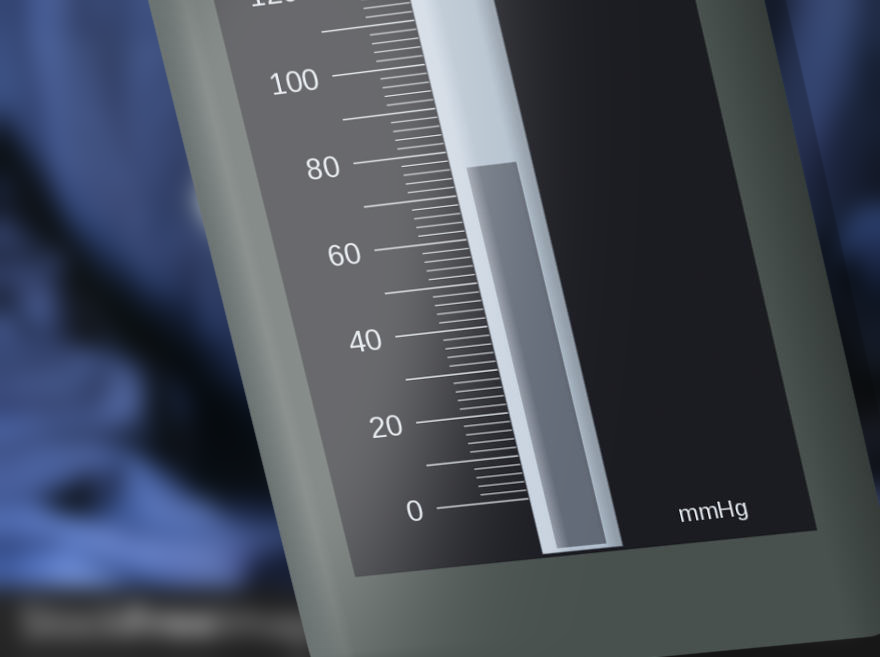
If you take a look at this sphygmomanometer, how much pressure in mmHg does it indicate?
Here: 76 mmHg
